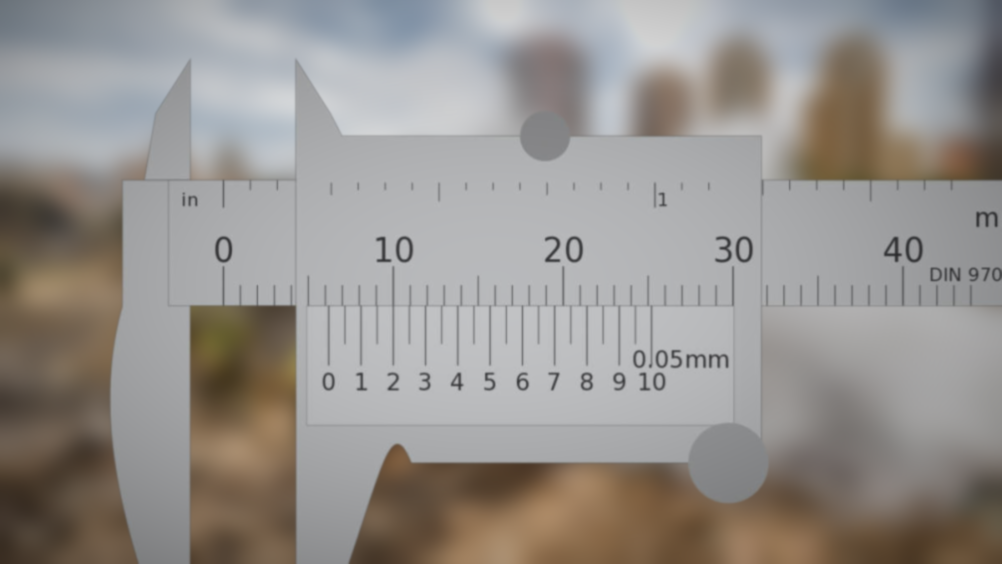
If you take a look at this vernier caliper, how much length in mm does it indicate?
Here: 6.2 mm
